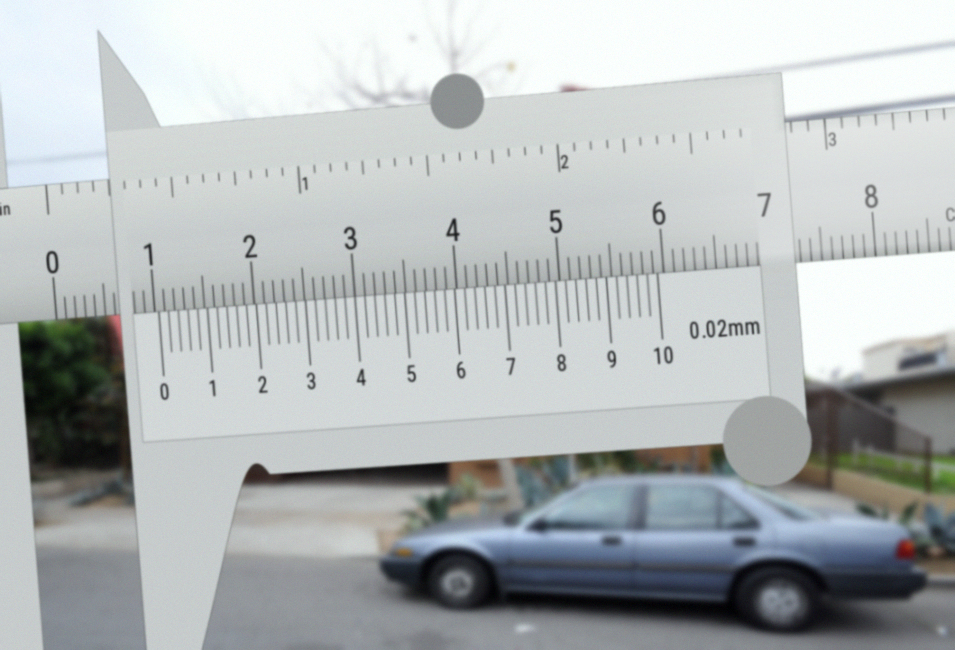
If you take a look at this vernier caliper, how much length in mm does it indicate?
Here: 10.4 mm
